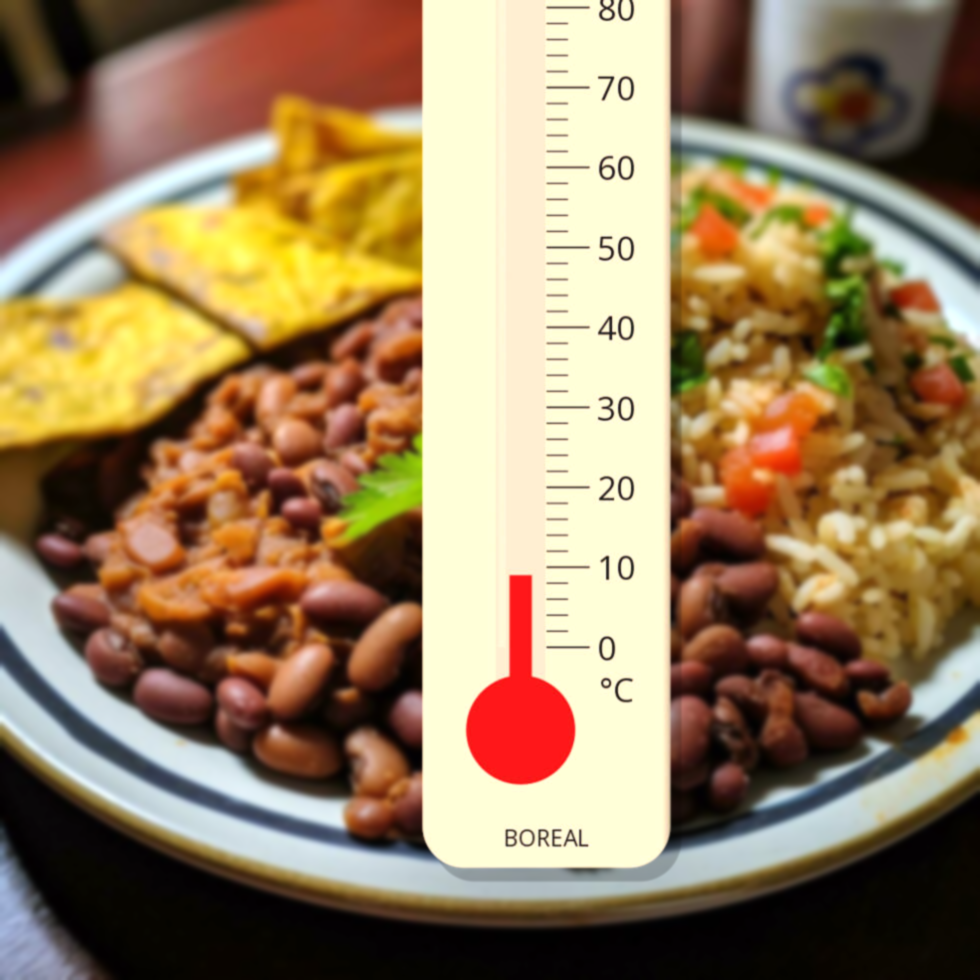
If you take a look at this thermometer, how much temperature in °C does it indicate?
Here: 9 °C
